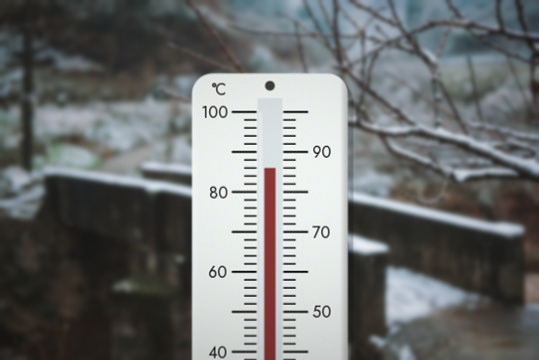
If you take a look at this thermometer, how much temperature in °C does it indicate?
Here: 86 °C
